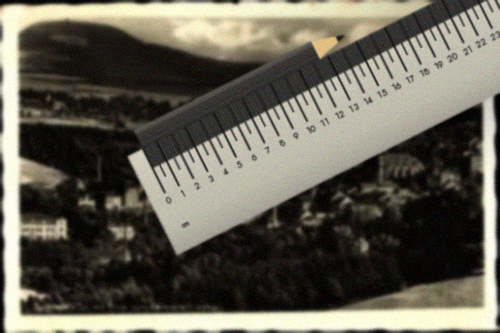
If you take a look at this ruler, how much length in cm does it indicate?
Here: 14.5 cm
